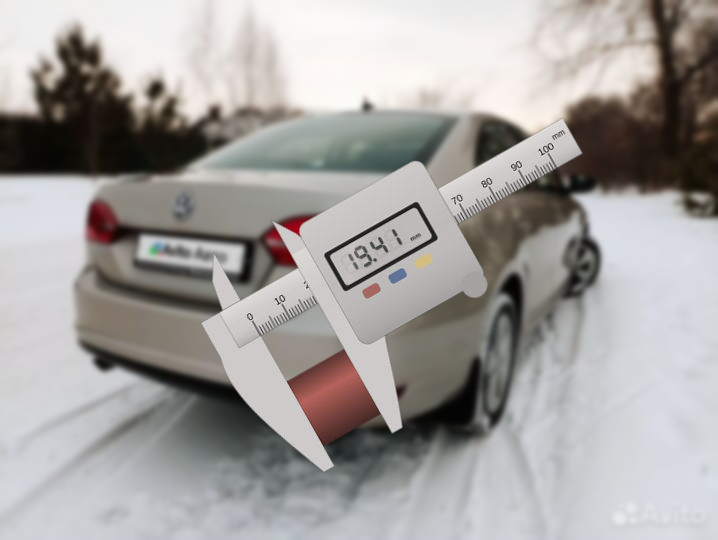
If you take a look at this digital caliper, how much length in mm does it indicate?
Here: 19.41 mm
